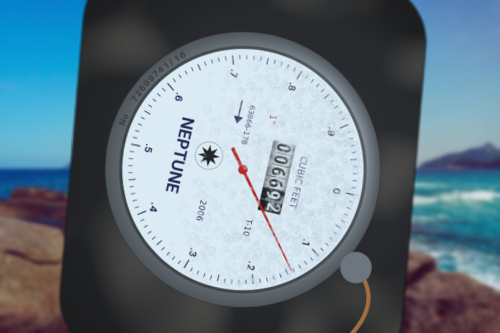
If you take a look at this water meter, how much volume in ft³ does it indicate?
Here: 6692.14 ft³
